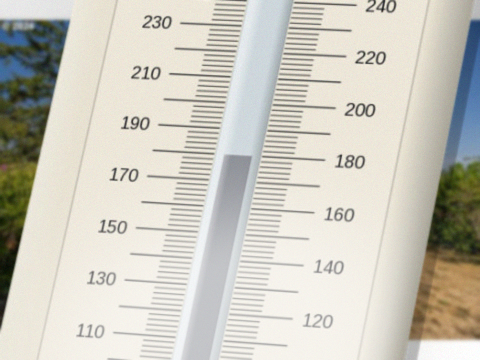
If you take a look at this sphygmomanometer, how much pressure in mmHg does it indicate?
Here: 180 mmHg
